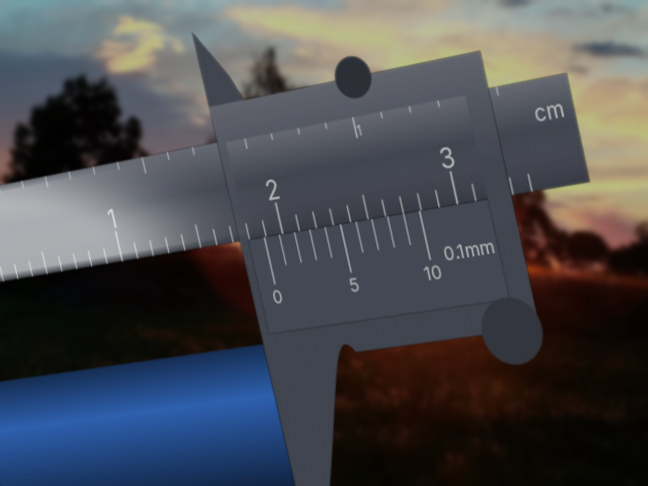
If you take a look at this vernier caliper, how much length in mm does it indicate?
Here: 18.9 mm
